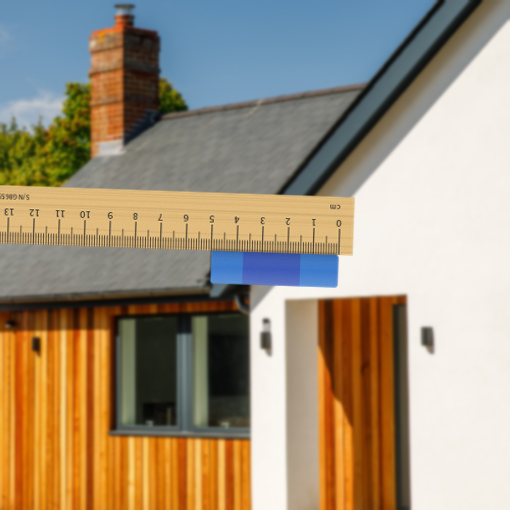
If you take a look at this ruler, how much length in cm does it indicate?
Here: 5 cm
